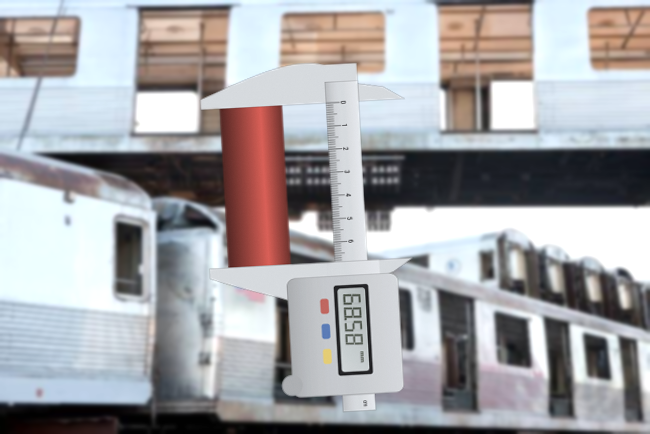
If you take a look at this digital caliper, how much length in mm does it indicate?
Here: 68.58 mm
